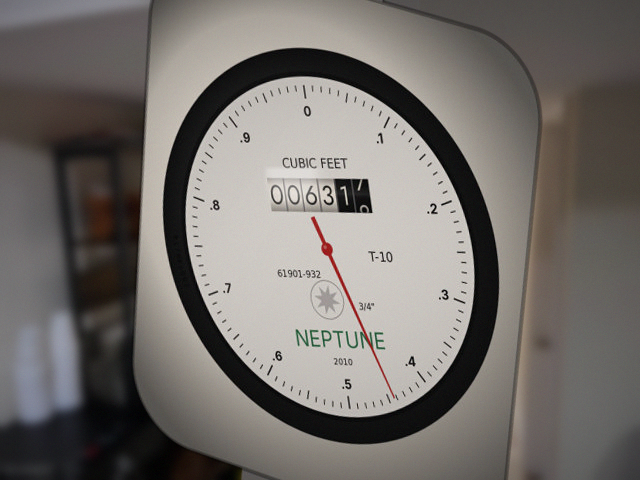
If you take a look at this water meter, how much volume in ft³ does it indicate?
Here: 6317.44 ft³
